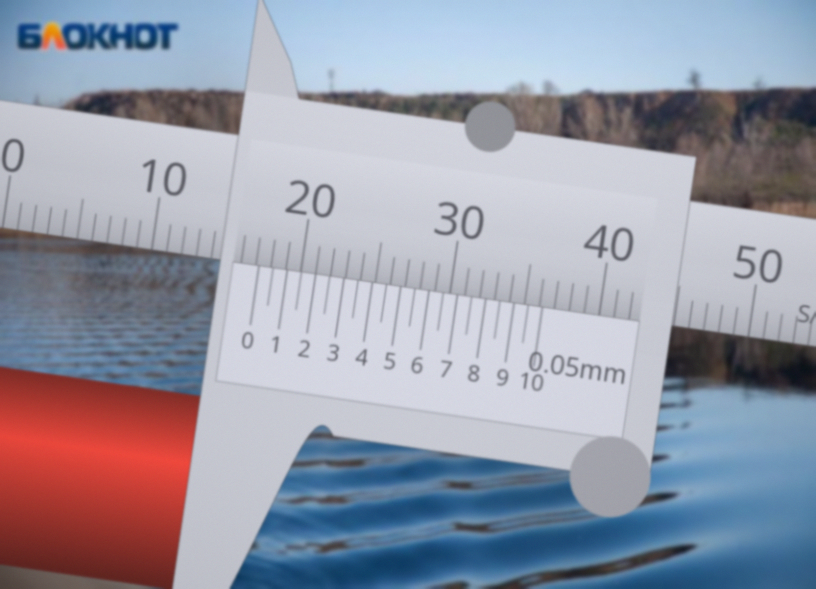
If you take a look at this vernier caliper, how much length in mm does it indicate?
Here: 17.2 mm
